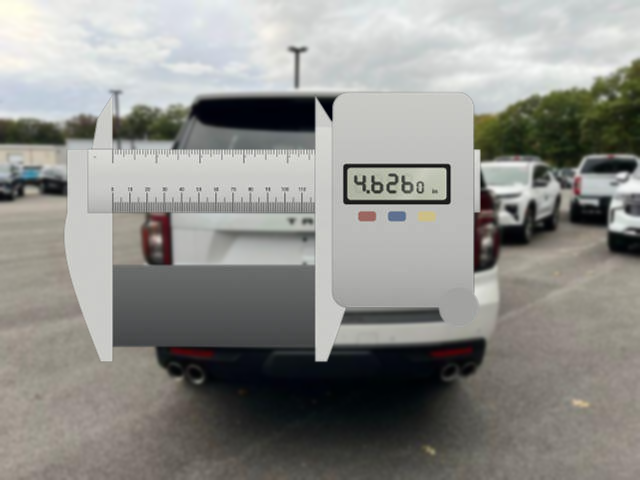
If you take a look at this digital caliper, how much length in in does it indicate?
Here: 4.6260 in
